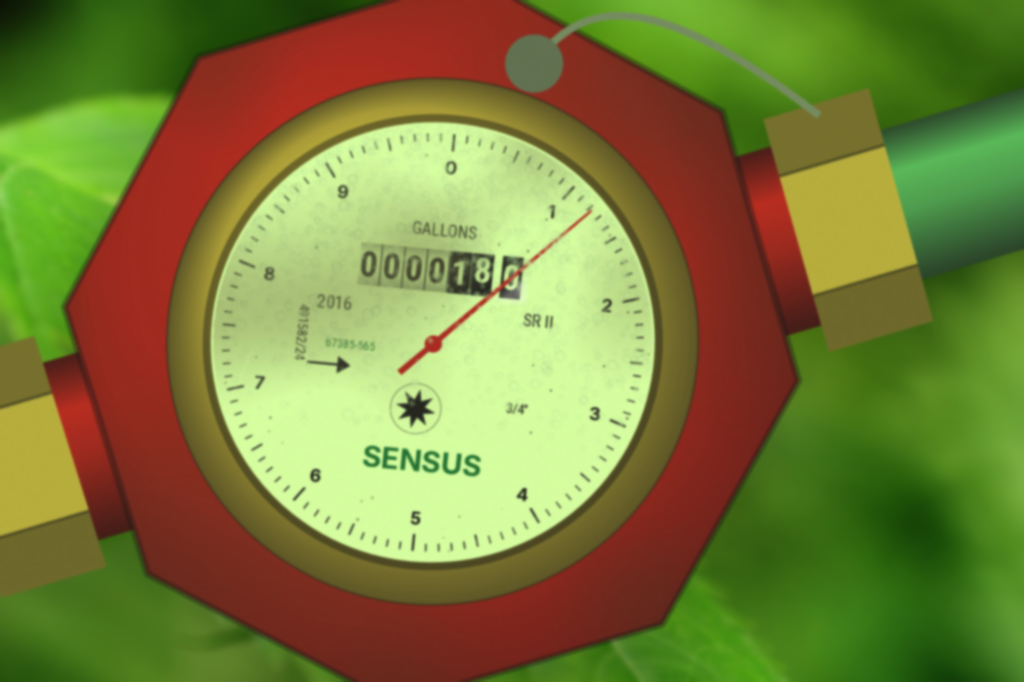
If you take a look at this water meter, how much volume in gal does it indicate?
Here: 181.2 gal
